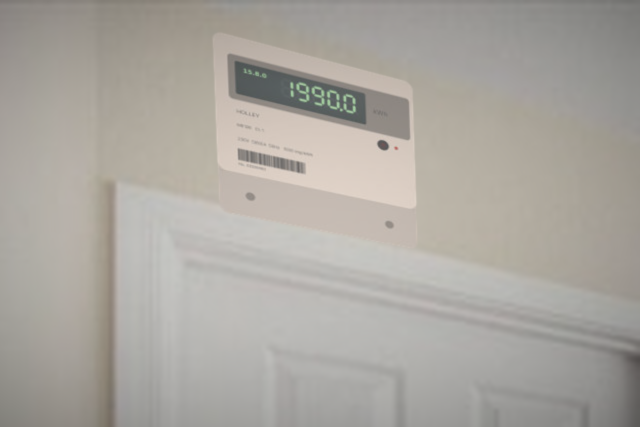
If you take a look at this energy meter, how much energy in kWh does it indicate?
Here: 1990.0 kWh
